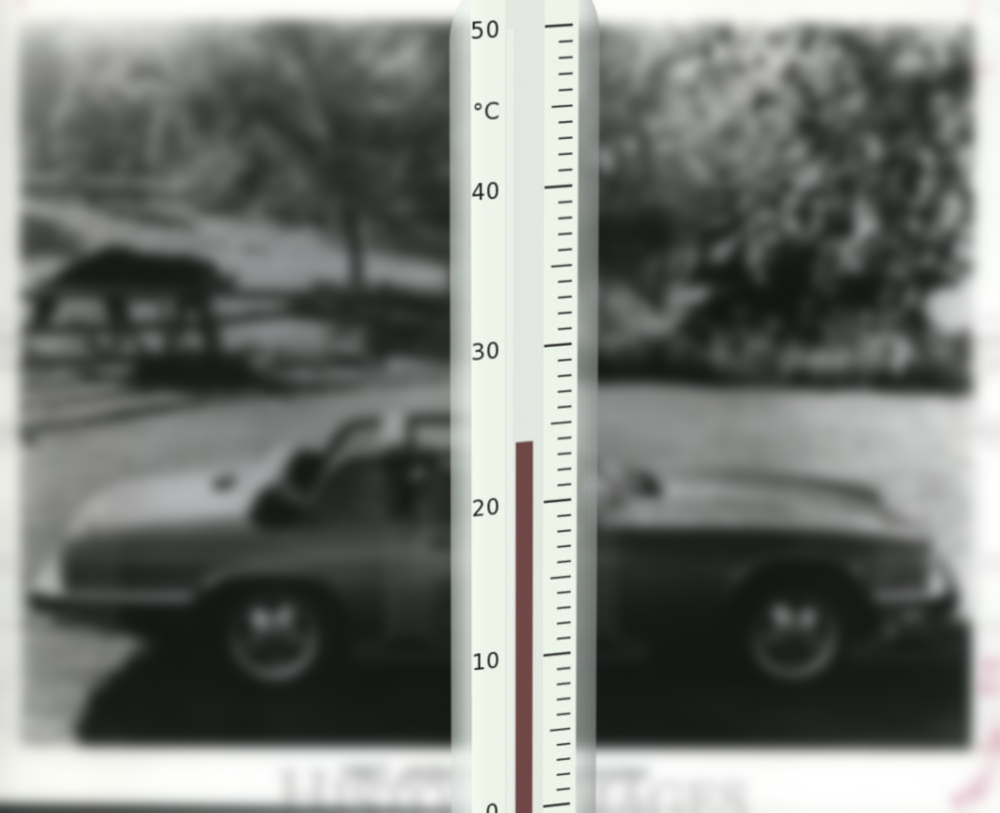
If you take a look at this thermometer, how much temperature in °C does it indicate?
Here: 24 °C
